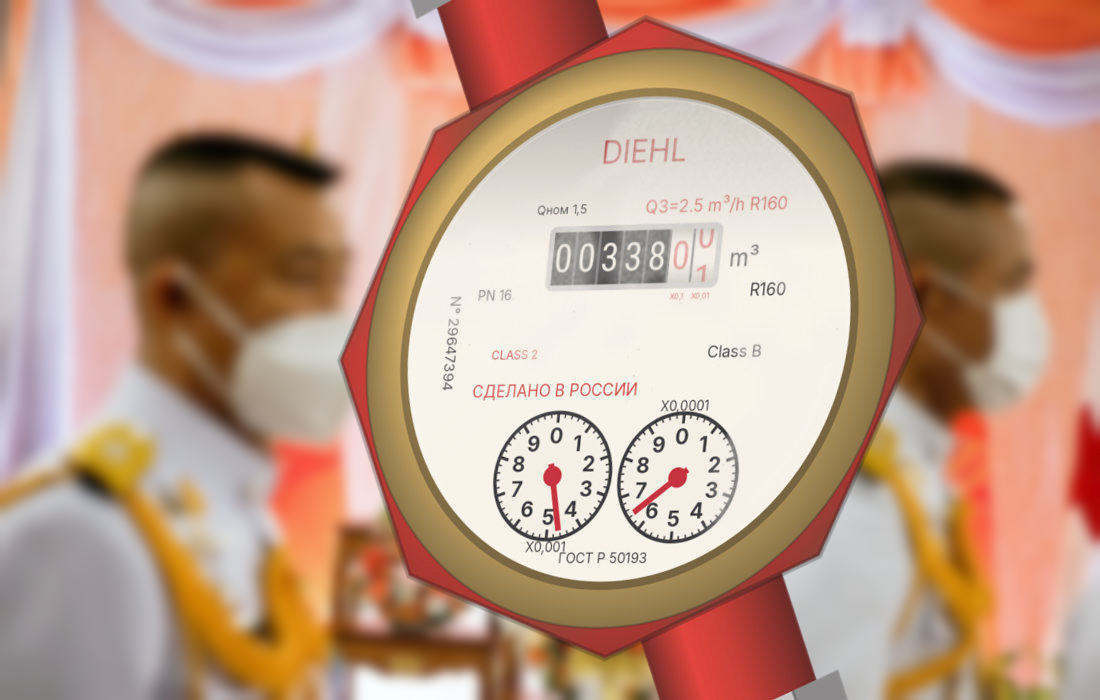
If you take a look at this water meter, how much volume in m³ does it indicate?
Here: 338.0046 m³
